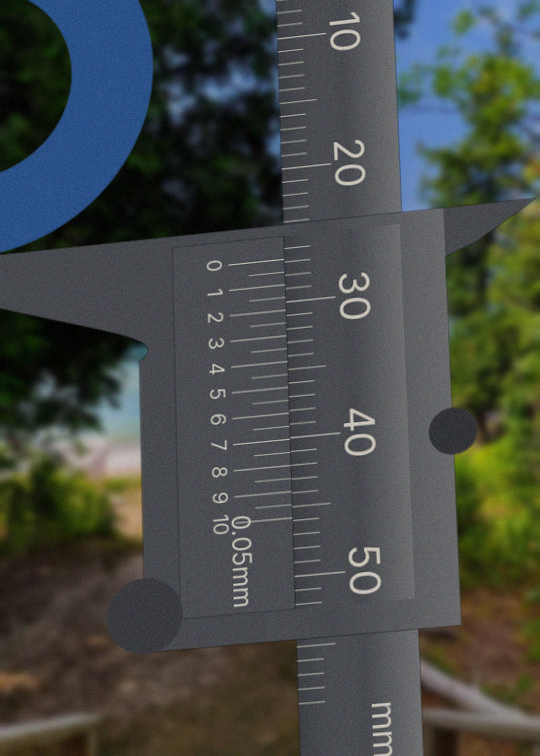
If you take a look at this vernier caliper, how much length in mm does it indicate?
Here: 26.8 mm
